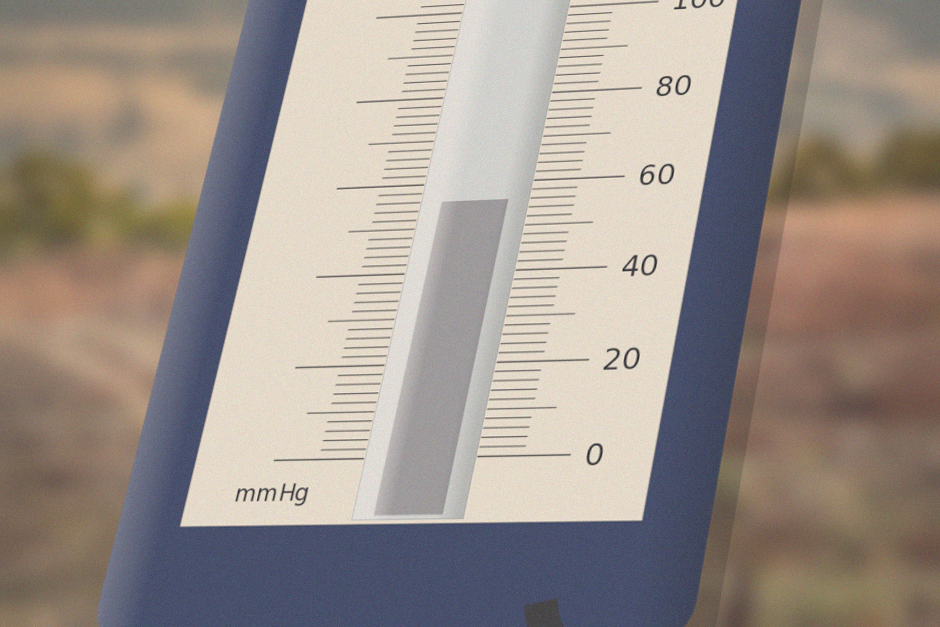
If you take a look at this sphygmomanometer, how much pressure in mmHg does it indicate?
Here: 56 mmHg
